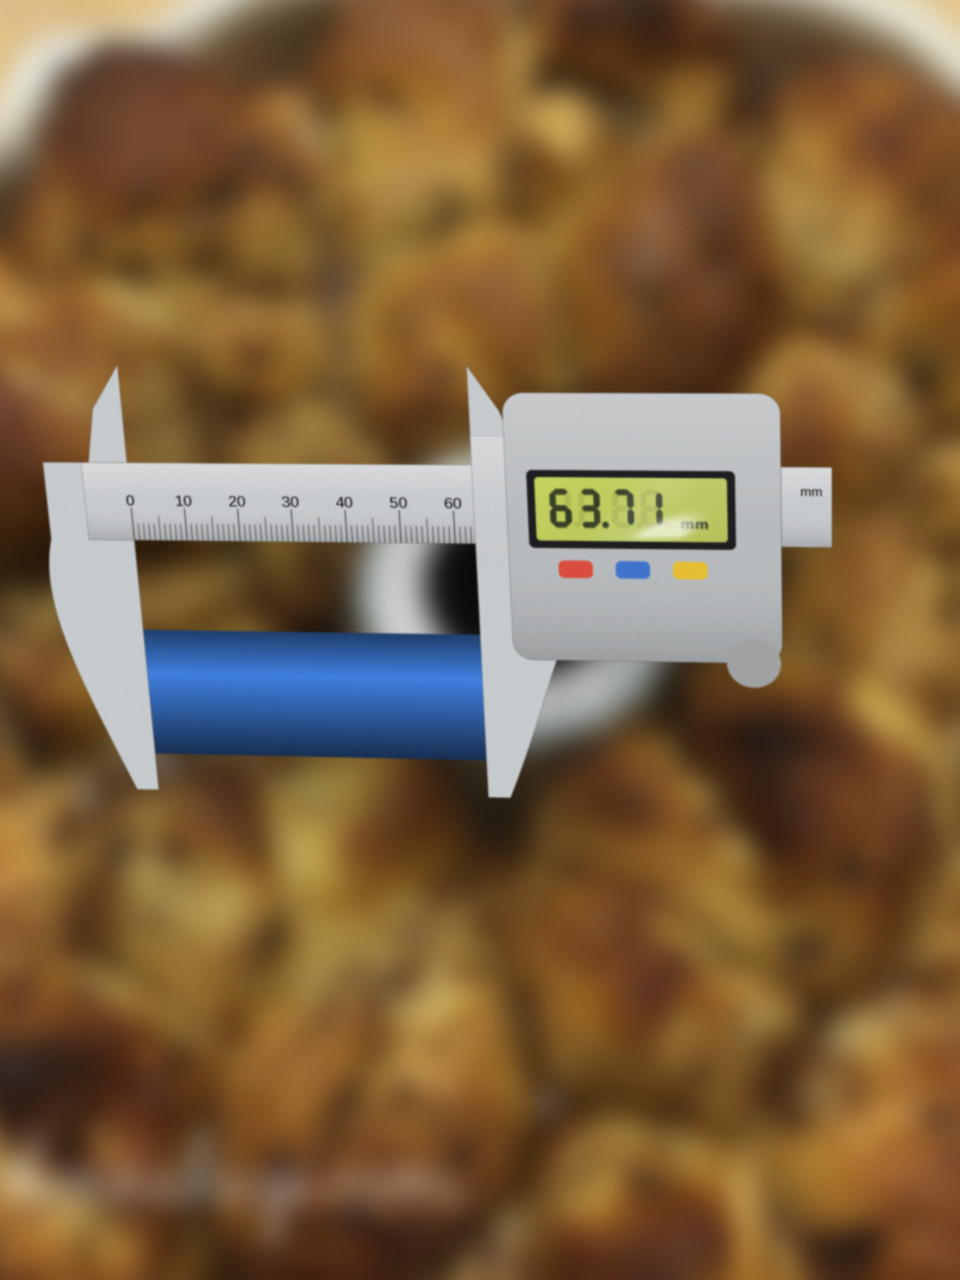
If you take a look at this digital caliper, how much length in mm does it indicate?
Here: 63.71 mm
